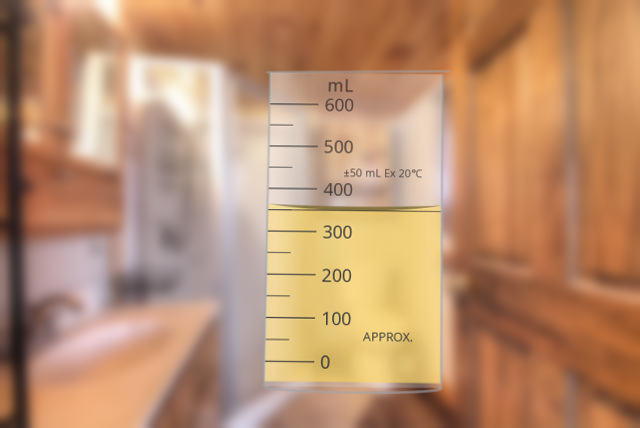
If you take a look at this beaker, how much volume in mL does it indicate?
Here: 350 mL
